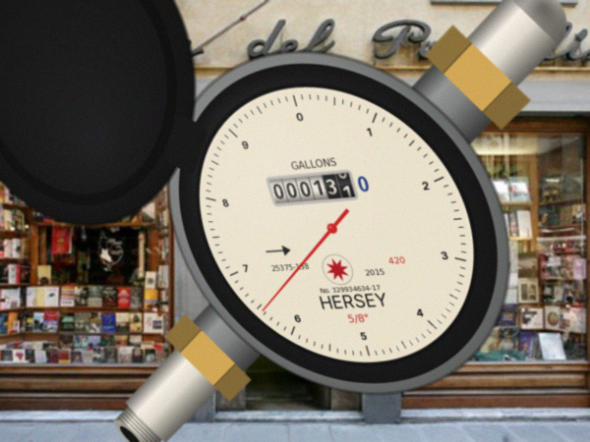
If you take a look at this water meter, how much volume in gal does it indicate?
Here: 1306.4 gal
